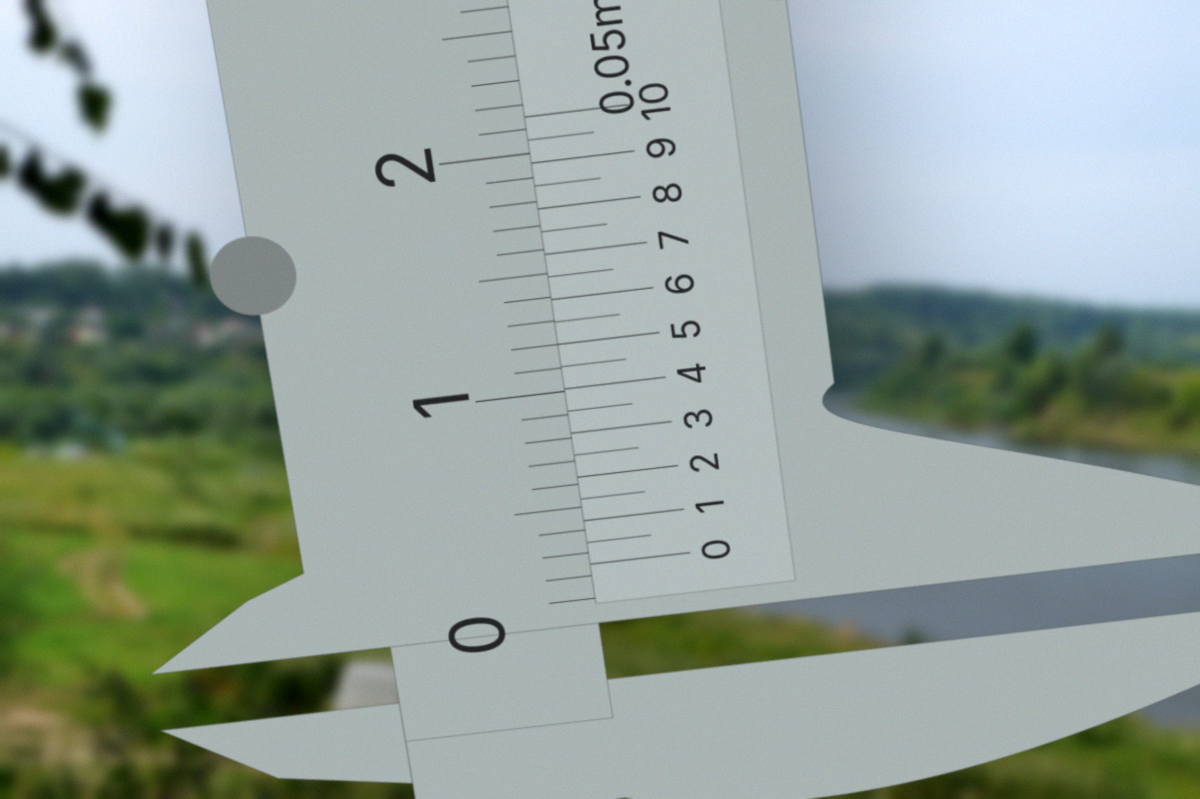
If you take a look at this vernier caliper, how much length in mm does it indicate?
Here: 2.5 mm
